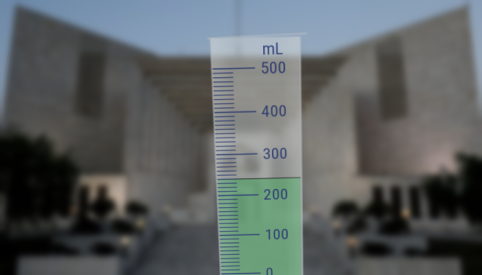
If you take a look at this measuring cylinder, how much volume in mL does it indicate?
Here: 240 mL
